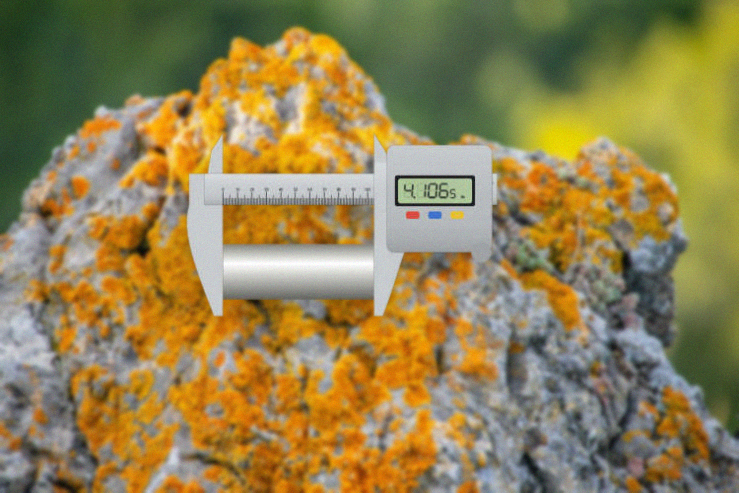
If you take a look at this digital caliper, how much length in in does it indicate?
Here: 4.1065 in
